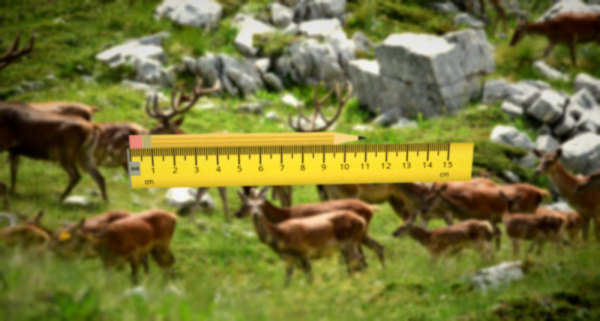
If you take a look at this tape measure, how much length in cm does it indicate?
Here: 11 cm
